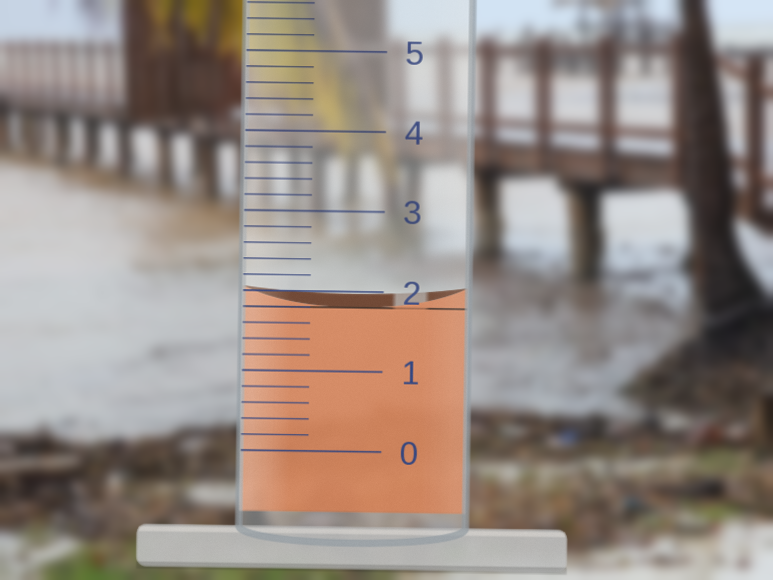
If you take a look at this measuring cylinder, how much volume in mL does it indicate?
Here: 1.8 mL
